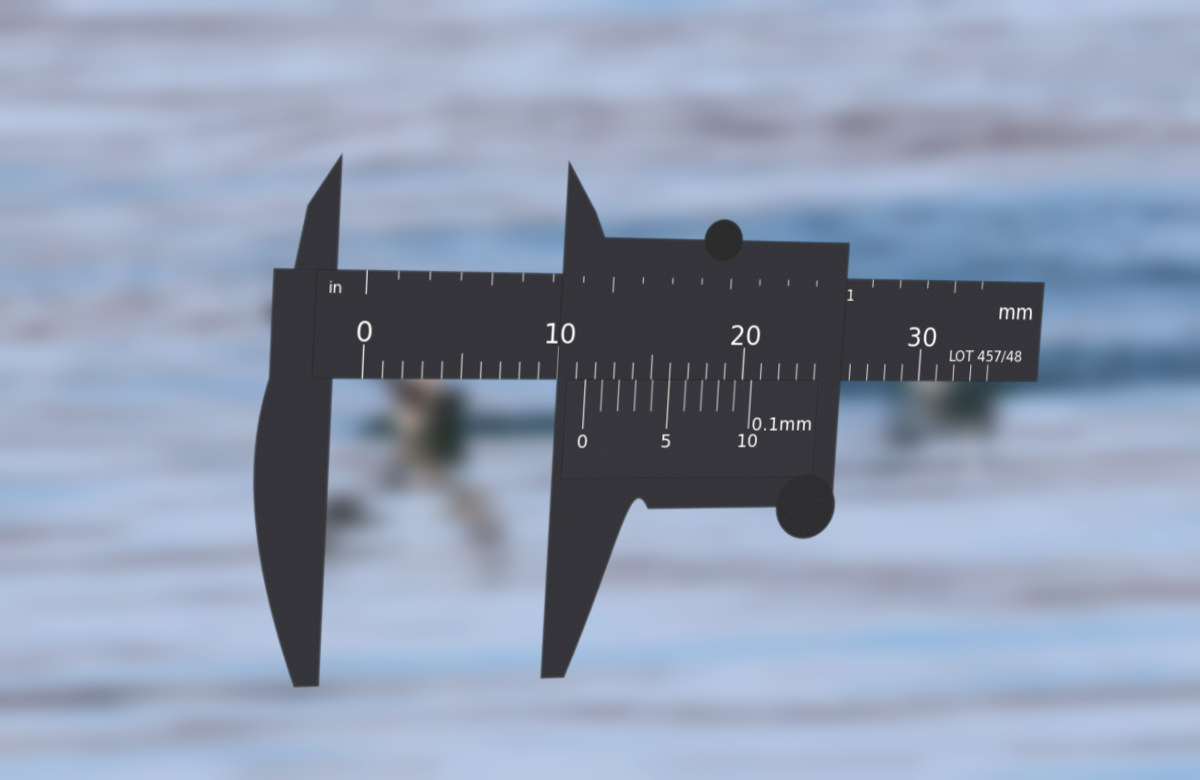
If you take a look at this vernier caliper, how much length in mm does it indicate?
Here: 11.5 mm
